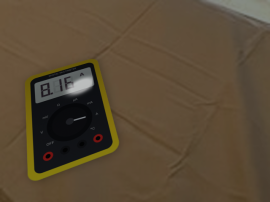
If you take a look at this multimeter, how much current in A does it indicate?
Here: 8.16 A
